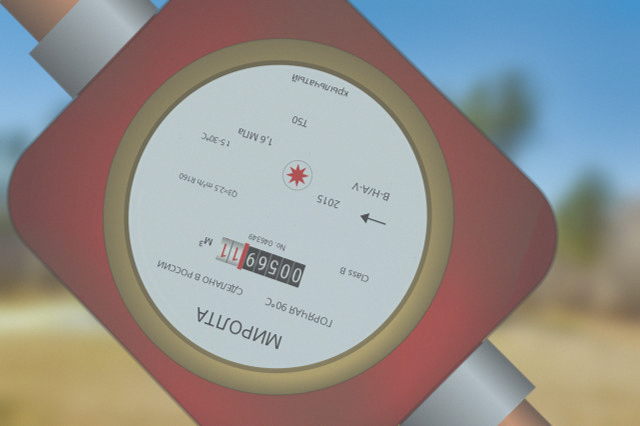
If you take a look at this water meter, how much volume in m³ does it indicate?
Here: 569.11 m³
